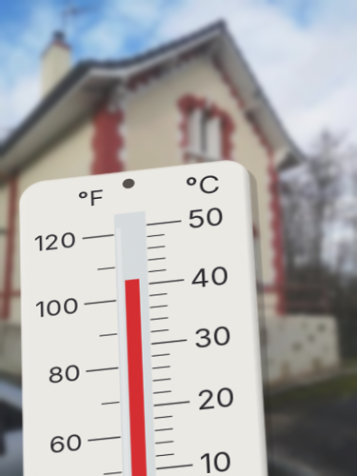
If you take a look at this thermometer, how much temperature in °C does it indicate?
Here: 41 °C
